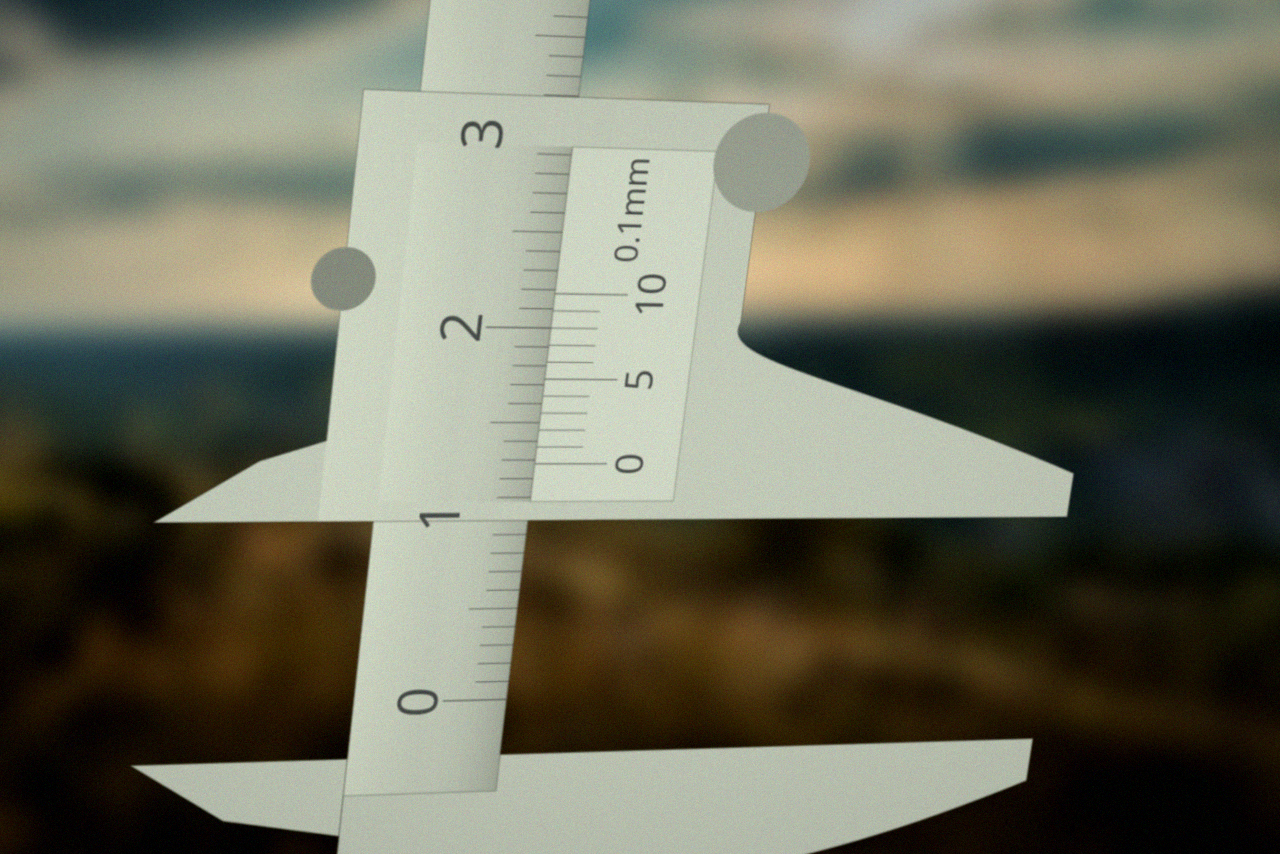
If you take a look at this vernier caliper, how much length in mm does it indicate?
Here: 12.8 mm
